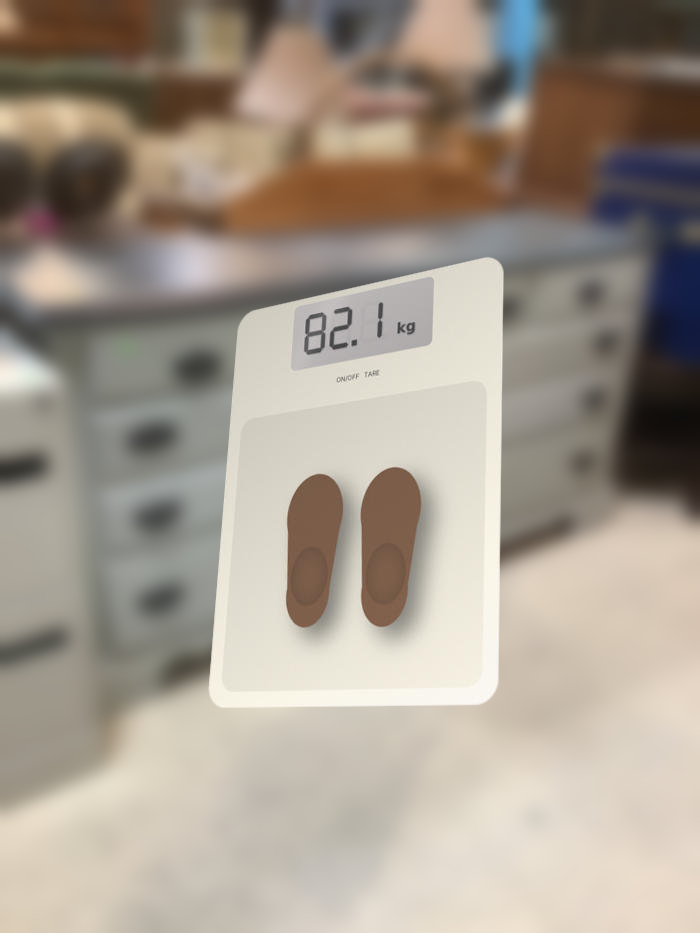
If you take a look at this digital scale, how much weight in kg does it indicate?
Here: 82.1 kg
